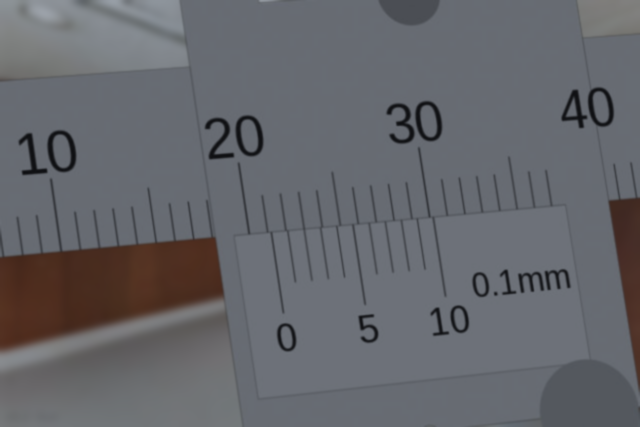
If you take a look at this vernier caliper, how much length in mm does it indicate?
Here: 21.2 mm
